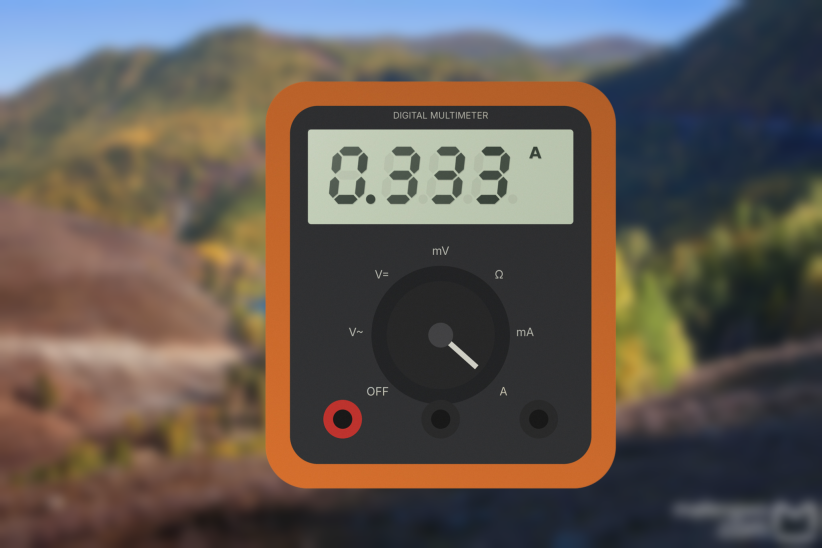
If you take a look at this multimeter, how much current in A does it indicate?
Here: 0.333 A
